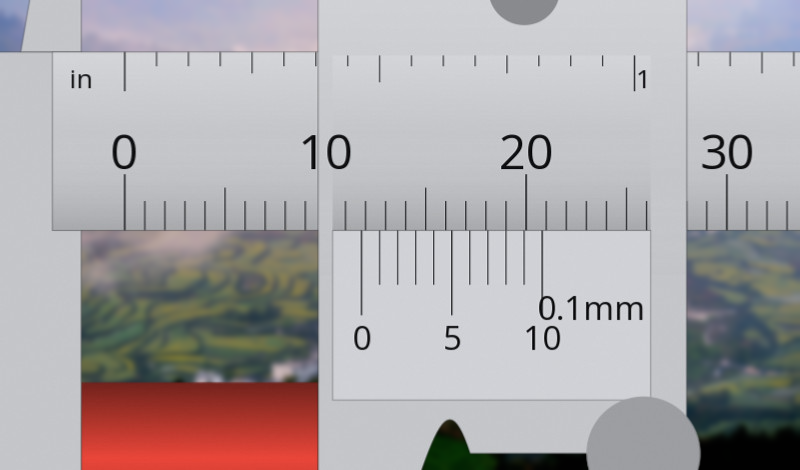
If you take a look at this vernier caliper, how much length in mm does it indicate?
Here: 11.8 mm
